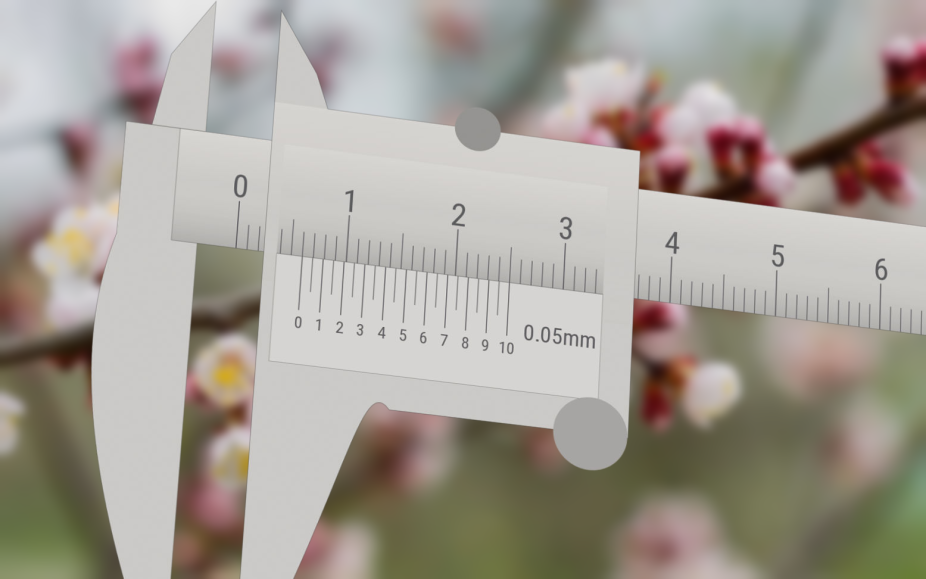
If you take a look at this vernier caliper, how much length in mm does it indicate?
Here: 6.0 mm
